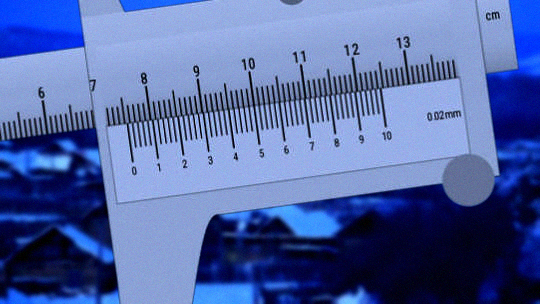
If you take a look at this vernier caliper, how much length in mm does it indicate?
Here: 75.5 mm
